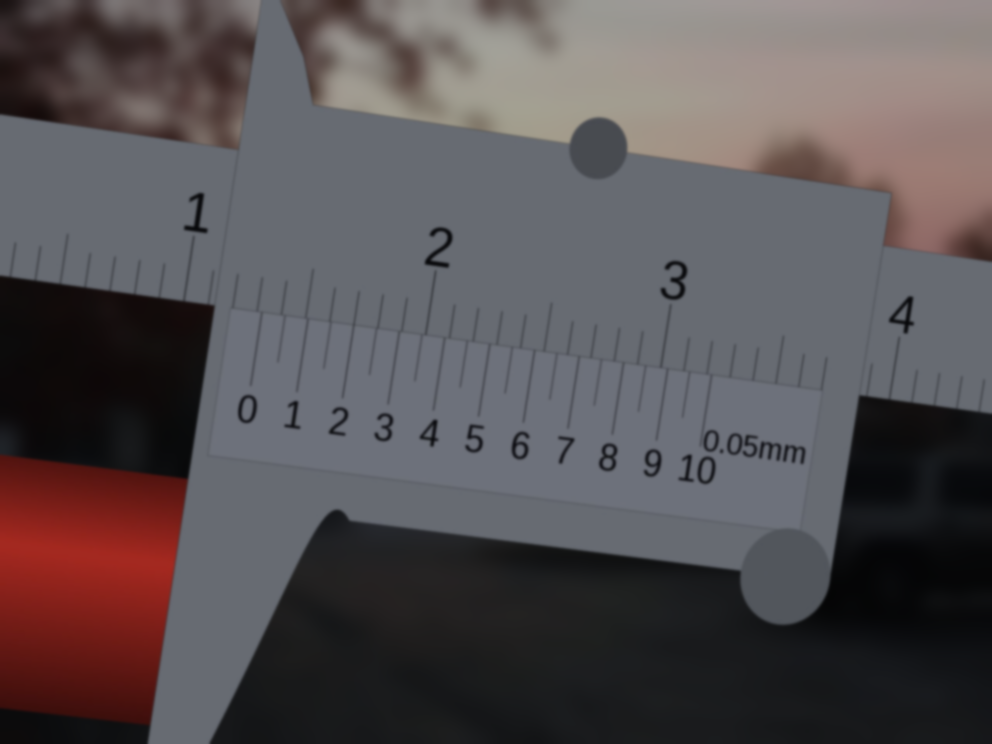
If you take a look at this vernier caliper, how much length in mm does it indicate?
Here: 13.2 mm
